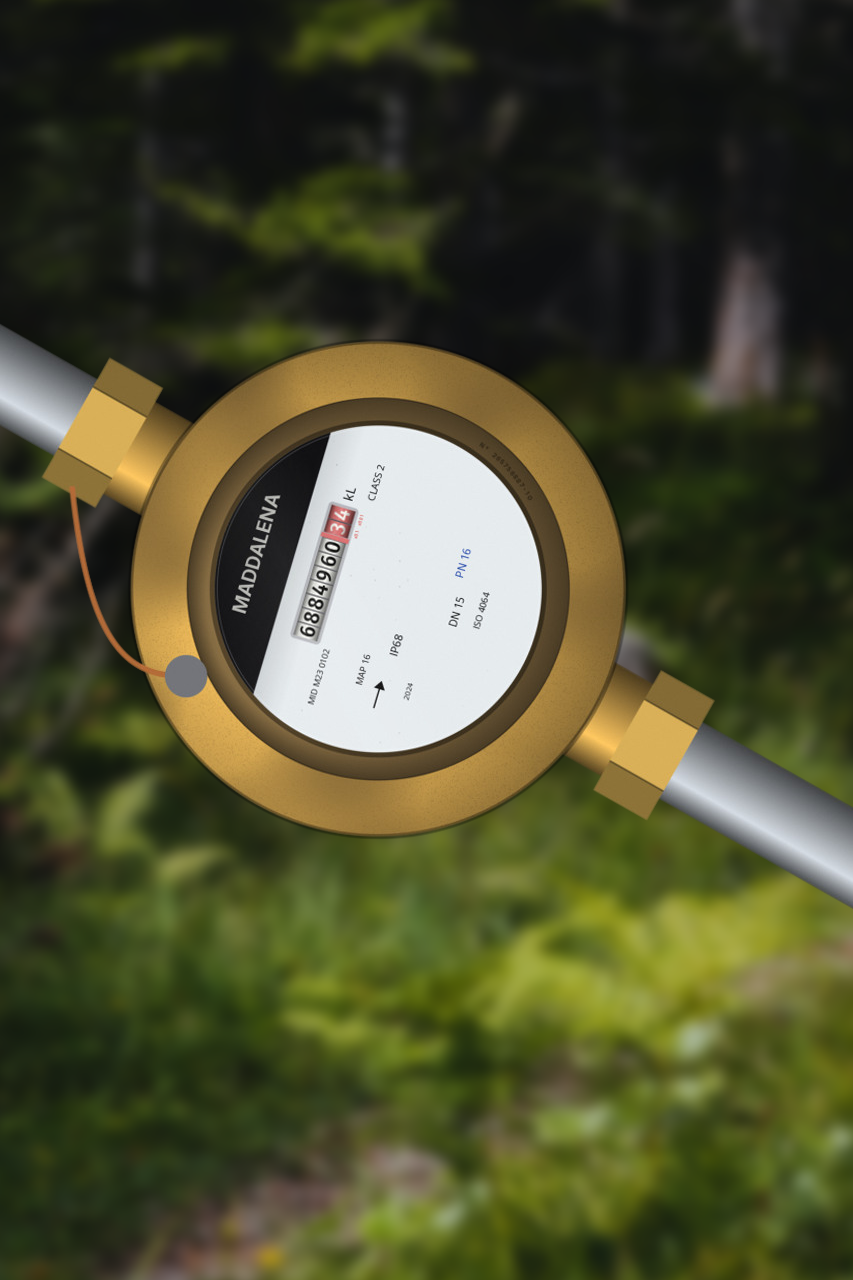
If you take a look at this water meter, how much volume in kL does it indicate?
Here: 6884960.34 kL
